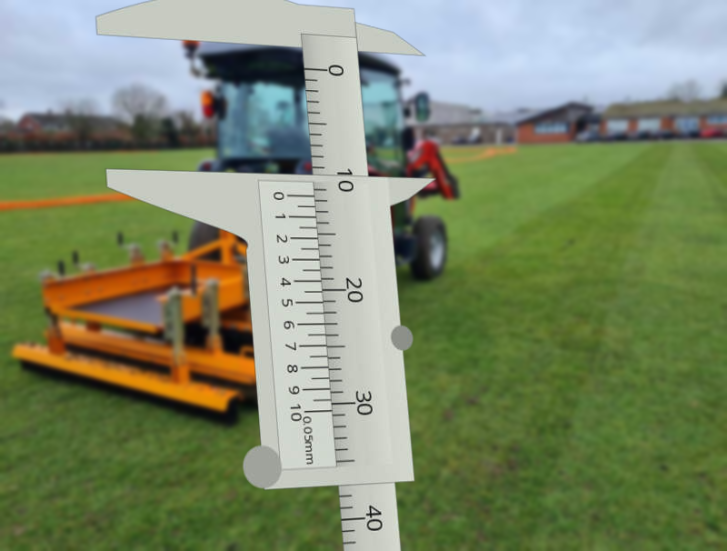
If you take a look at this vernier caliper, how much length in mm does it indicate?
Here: 11.6 mm
